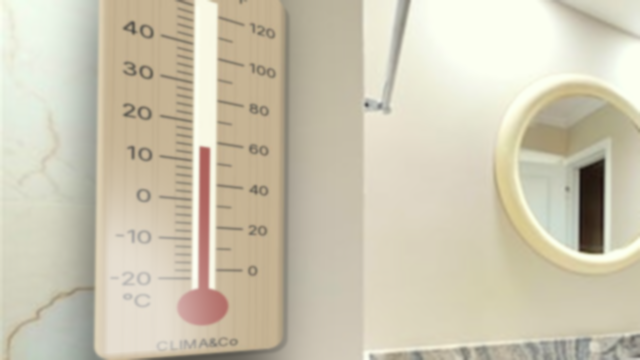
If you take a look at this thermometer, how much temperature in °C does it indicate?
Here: 14 °C
